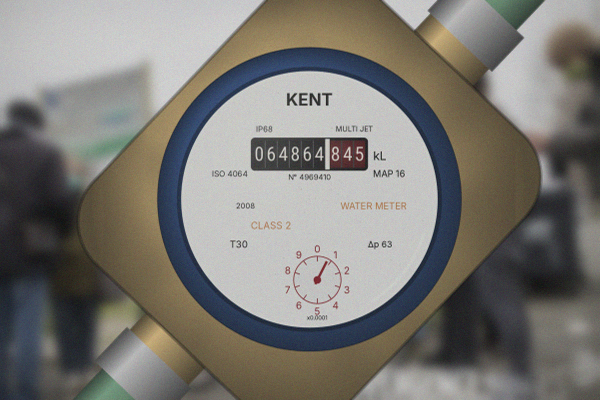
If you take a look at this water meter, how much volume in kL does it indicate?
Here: 64864.8450 kL
